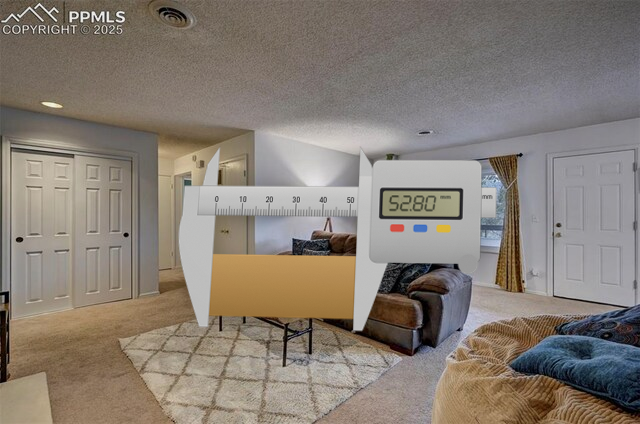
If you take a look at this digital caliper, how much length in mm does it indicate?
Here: 52.80 mm
